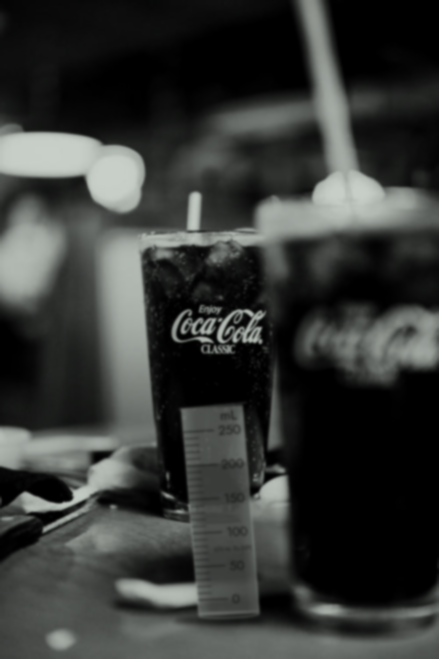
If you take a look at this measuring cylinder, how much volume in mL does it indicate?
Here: 200 mL
